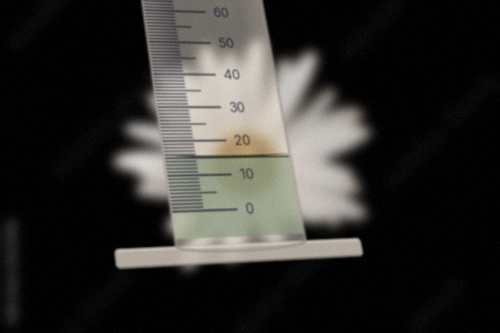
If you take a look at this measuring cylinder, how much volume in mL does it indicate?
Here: 15 mL
